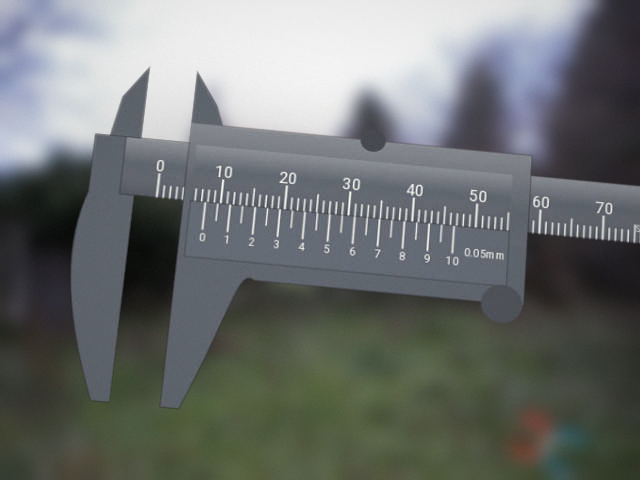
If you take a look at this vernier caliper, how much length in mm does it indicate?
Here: 7.6 mm
